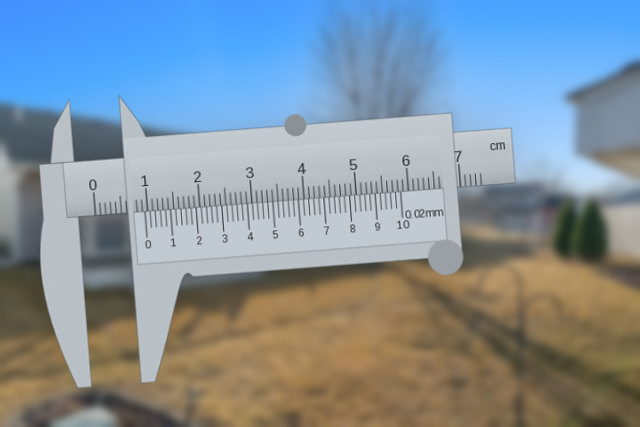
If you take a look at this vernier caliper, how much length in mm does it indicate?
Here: 9.5 mm
